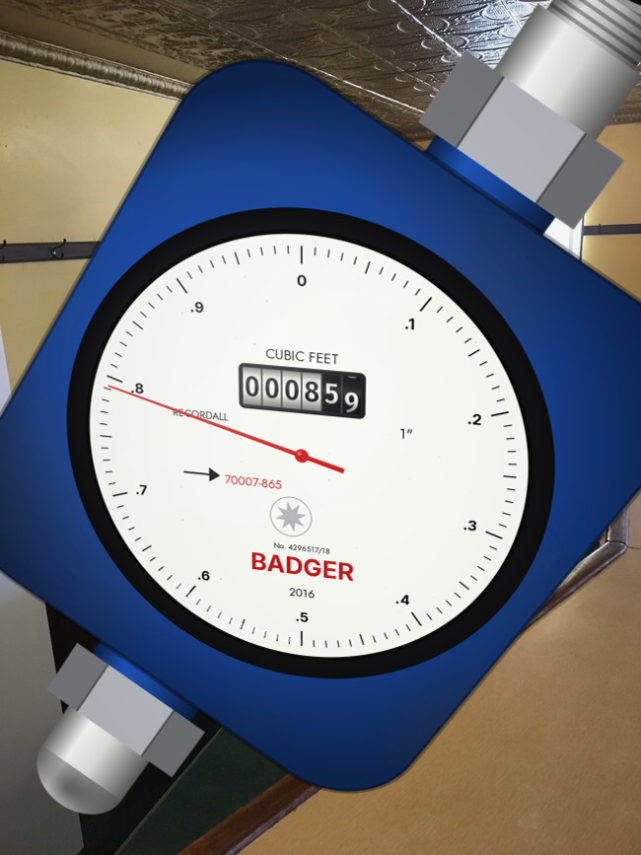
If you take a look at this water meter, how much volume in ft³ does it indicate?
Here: 858.79 ft³
